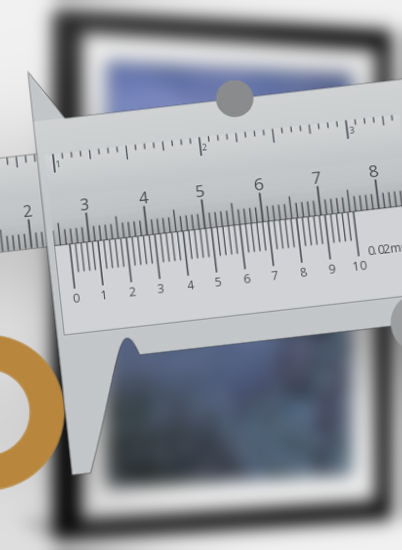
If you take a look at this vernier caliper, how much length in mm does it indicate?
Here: 26.6 mm
